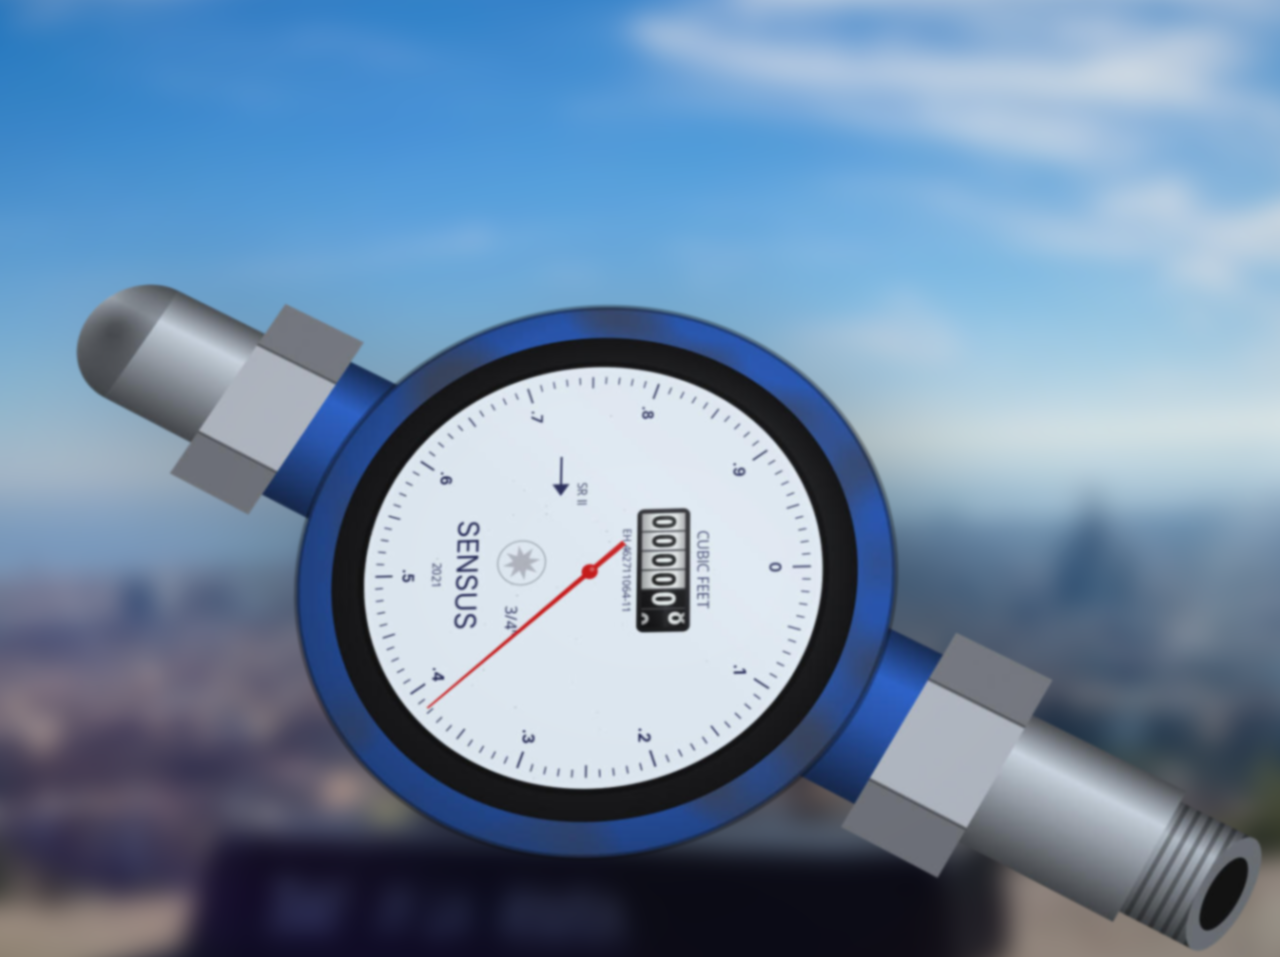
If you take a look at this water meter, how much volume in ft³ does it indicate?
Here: 8.38 ft³
